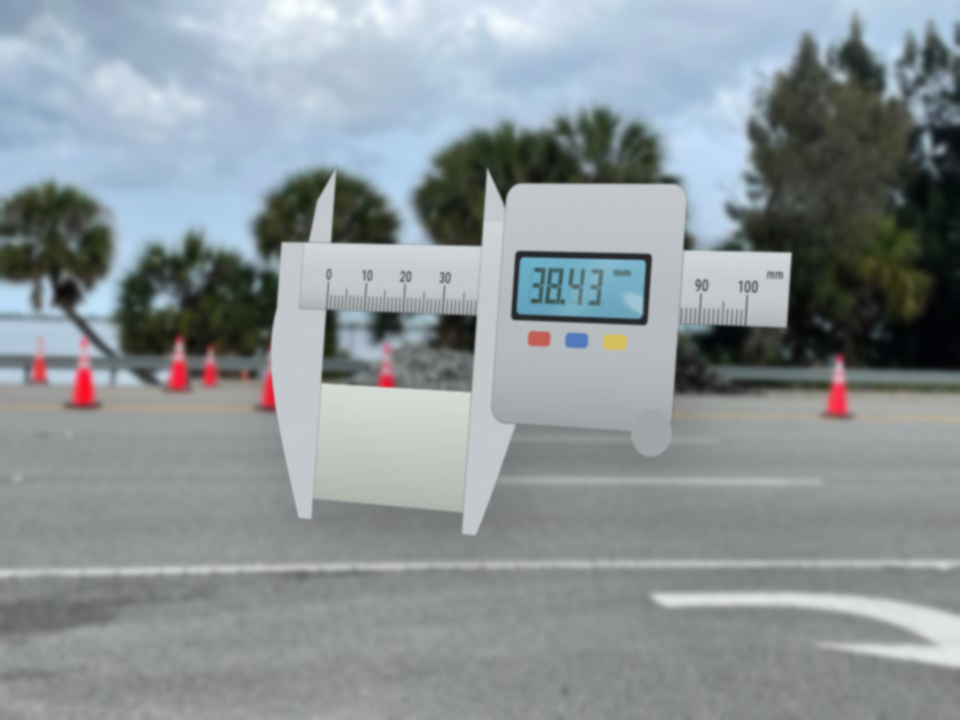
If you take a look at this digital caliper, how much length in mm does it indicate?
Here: 38.43 mm
